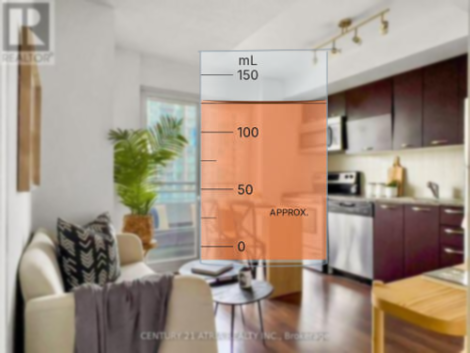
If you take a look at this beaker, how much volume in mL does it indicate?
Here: 125 mL
